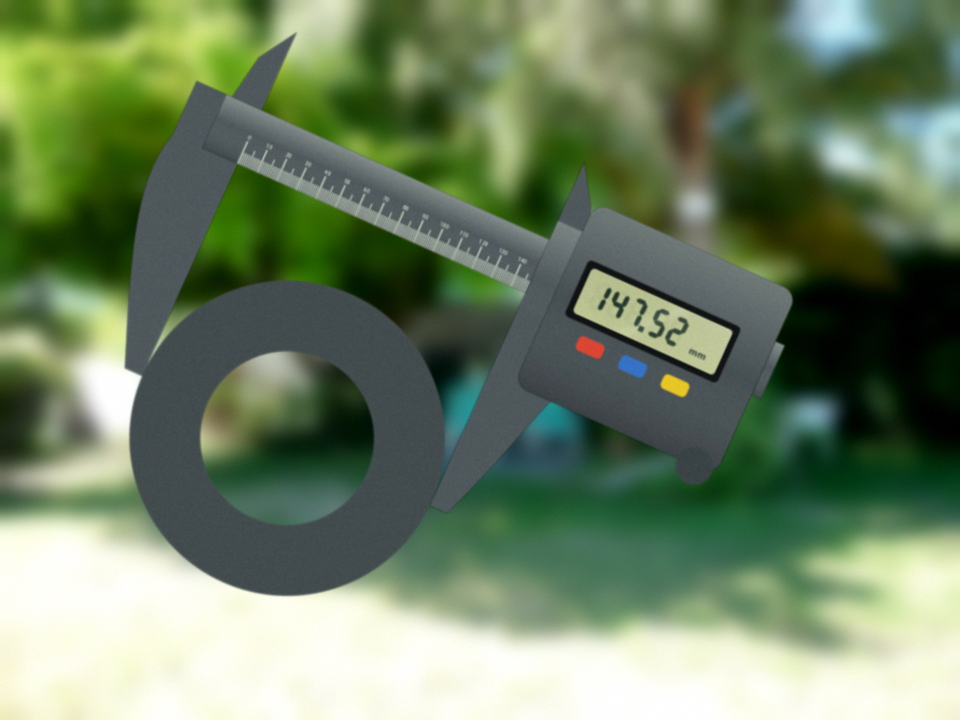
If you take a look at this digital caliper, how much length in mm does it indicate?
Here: 147.52 mm
